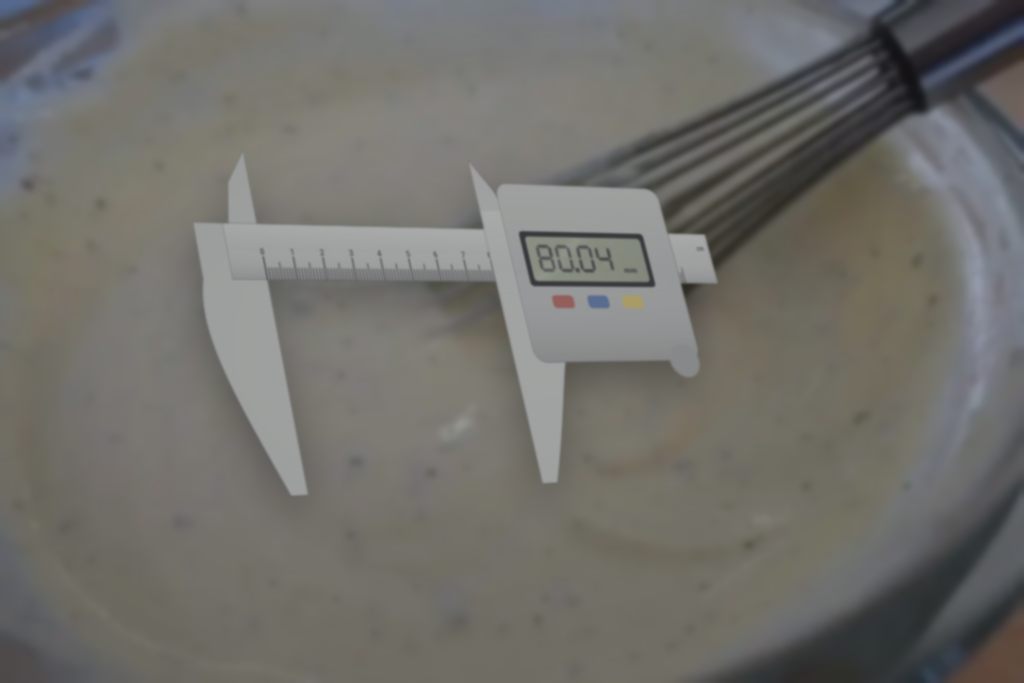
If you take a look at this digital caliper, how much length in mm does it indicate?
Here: 80.04 mm
